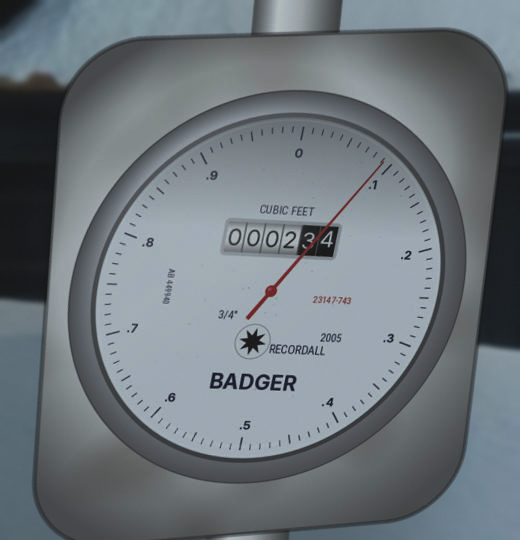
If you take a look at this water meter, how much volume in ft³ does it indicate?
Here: 234.09 ft³
